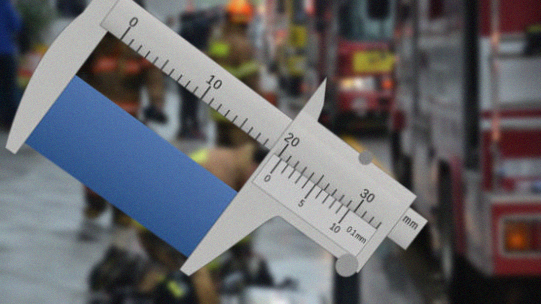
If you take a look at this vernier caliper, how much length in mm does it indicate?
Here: 20.4 mm
